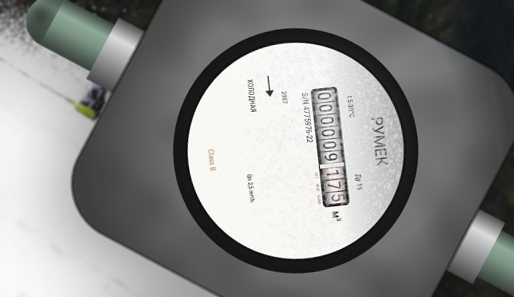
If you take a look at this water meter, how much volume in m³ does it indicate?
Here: 9.175 m³
